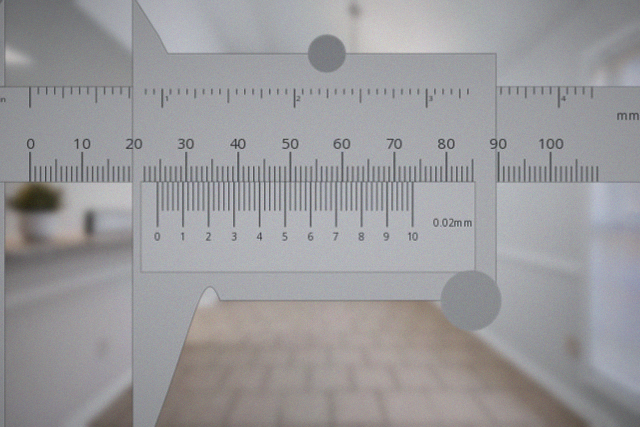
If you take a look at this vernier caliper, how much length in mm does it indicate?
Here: 24.5 mm
